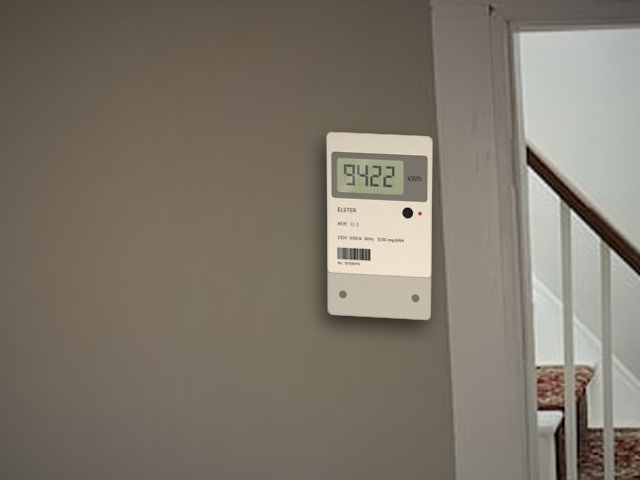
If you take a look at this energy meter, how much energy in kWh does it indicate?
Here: 9422 kWh
